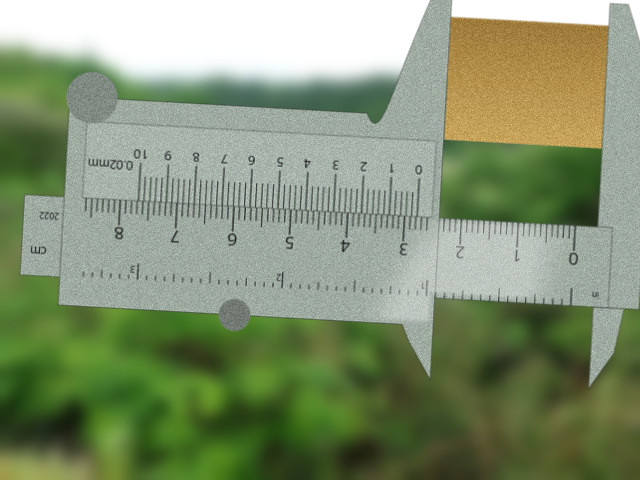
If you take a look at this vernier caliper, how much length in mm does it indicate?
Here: 27.8 mm
